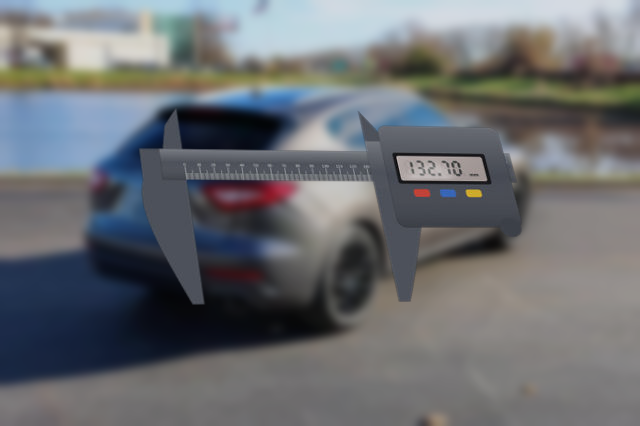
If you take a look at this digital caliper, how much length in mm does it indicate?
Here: 132.70 mm
